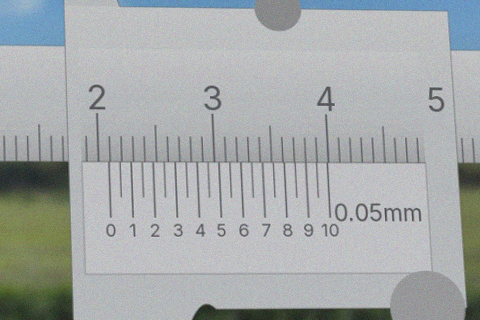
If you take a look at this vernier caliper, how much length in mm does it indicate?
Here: 20.9 mm
